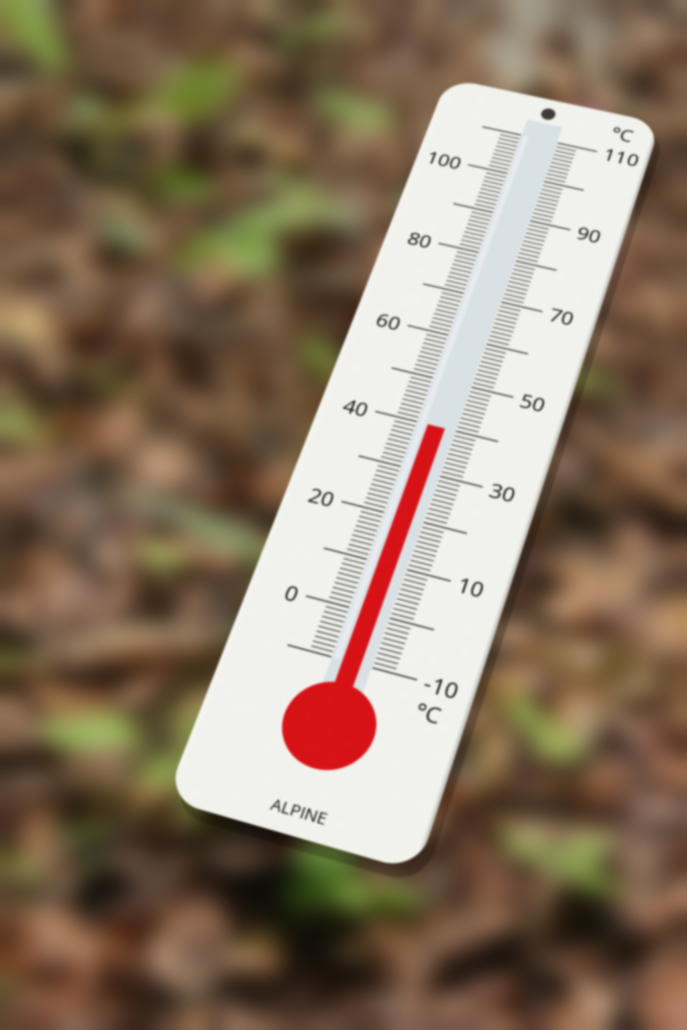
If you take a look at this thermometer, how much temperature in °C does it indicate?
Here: 40 °C
